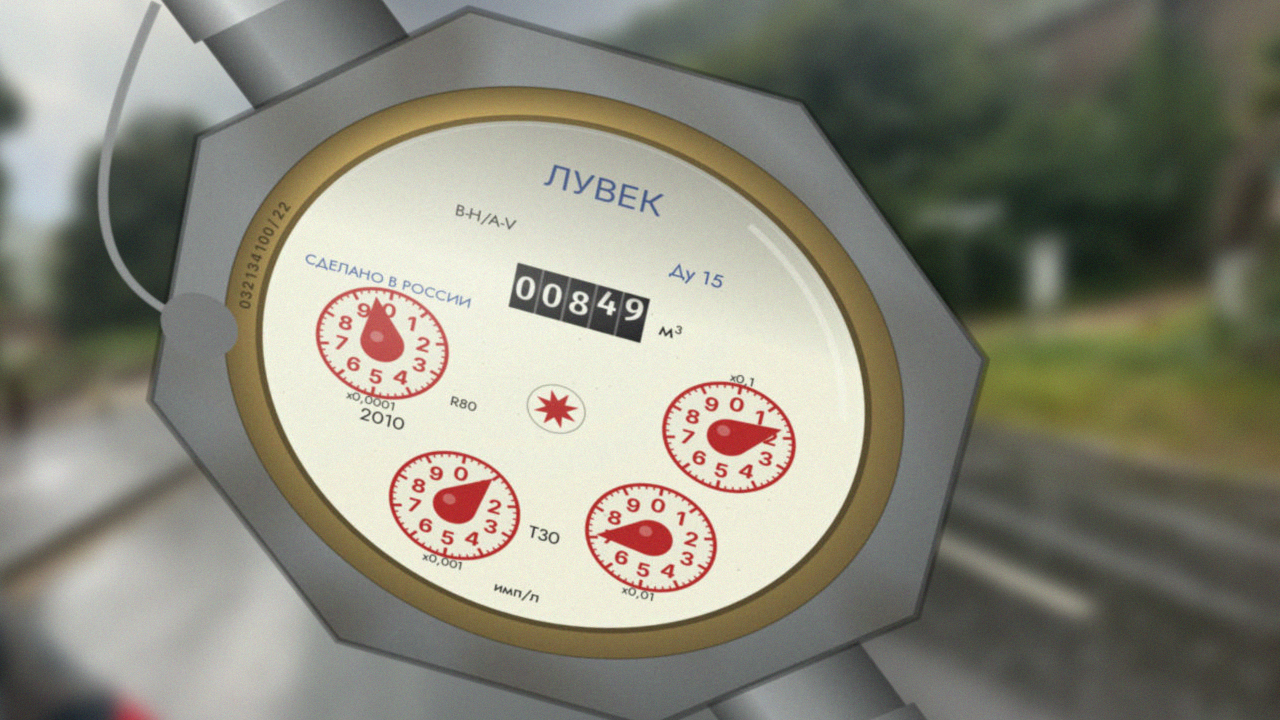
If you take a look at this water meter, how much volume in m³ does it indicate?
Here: 849.1709 m³
